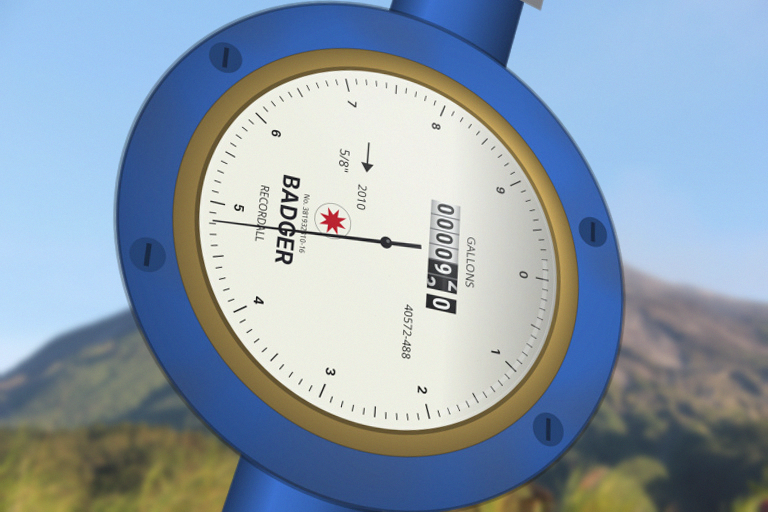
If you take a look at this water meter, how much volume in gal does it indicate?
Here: 924.8 gal
